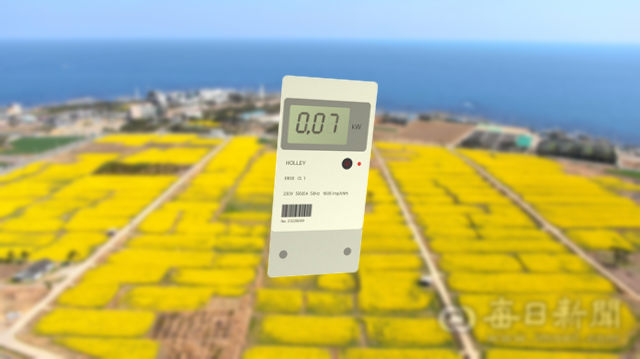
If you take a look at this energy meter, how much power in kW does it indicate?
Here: 0.07 kW
